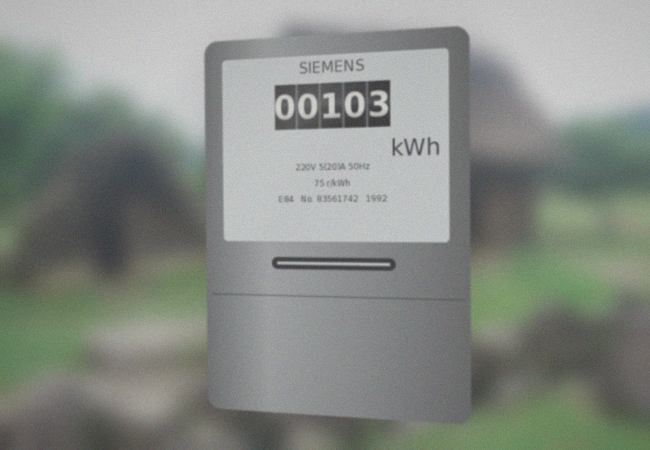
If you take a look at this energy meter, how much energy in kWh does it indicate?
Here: 103 kWh
